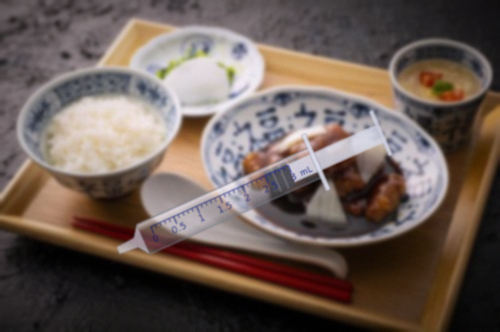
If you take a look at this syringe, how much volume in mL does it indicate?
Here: 2.5 mL
